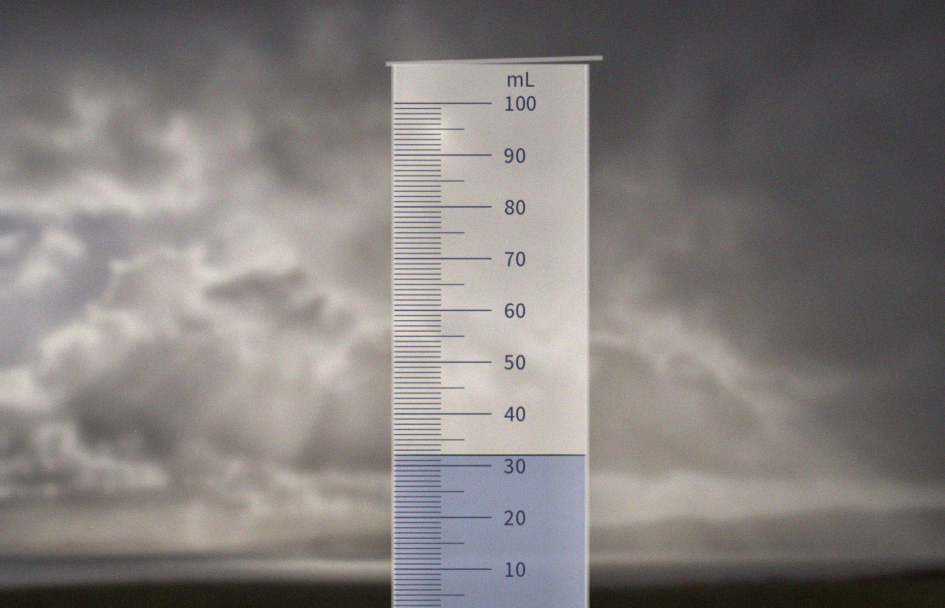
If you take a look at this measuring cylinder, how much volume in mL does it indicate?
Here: 32 mL
